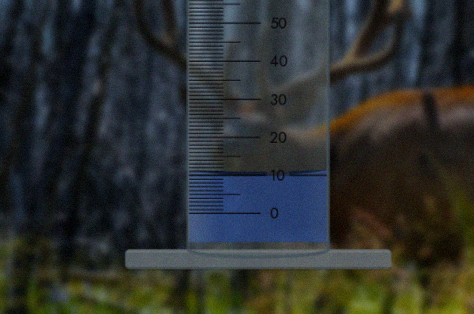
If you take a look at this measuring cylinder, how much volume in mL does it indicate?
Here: 10 mL
